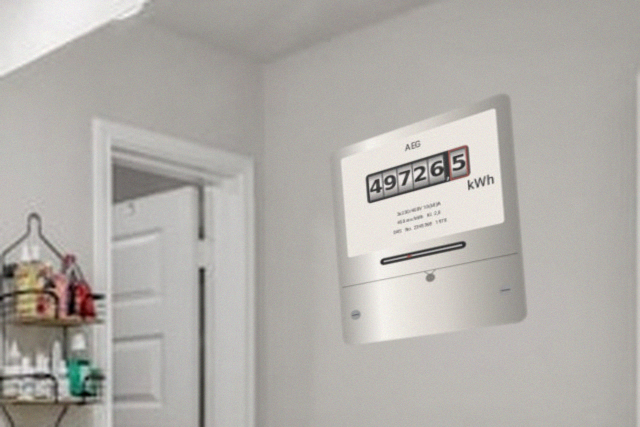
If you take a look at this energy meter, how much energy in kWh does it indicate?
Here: 49726.5 kWh
